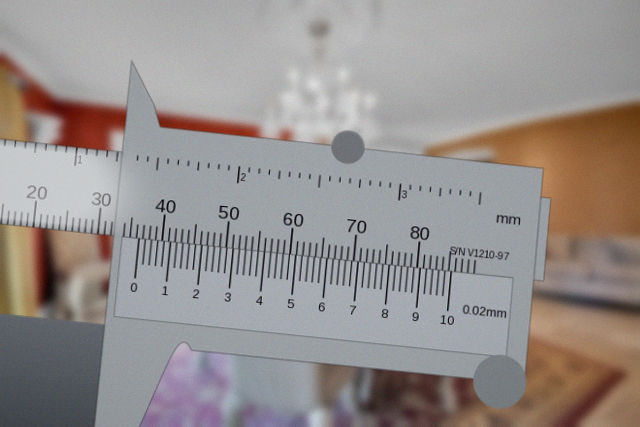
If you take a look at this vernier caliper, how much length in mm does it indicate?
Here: 36.4 mm
